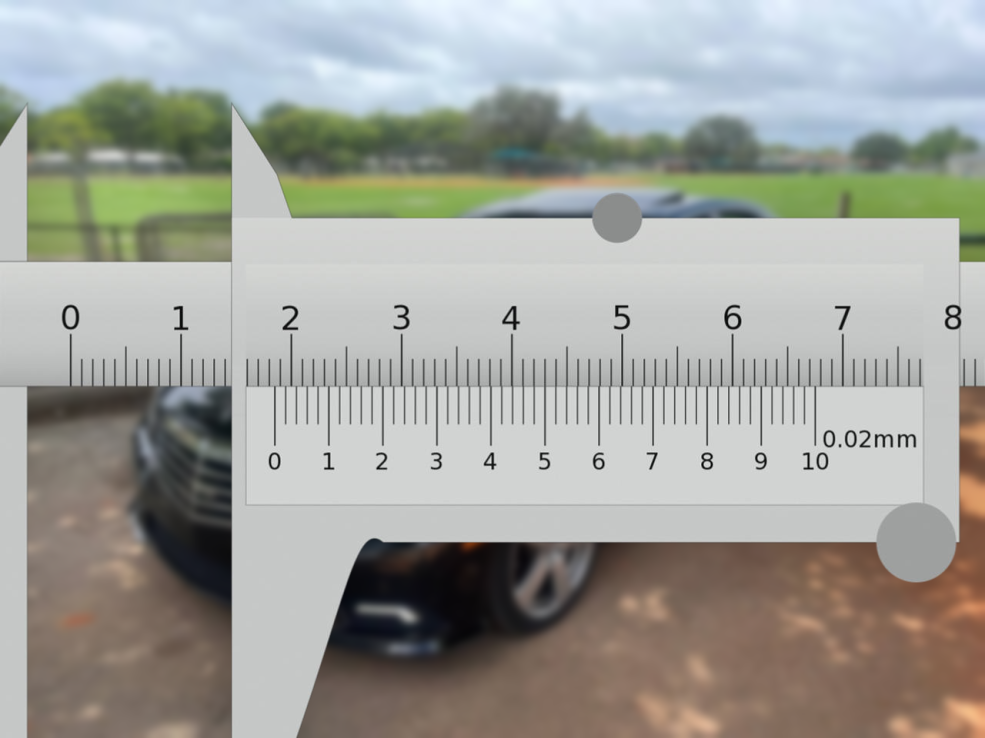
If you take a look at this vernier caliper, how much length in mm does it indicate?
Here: 18.5 mm
